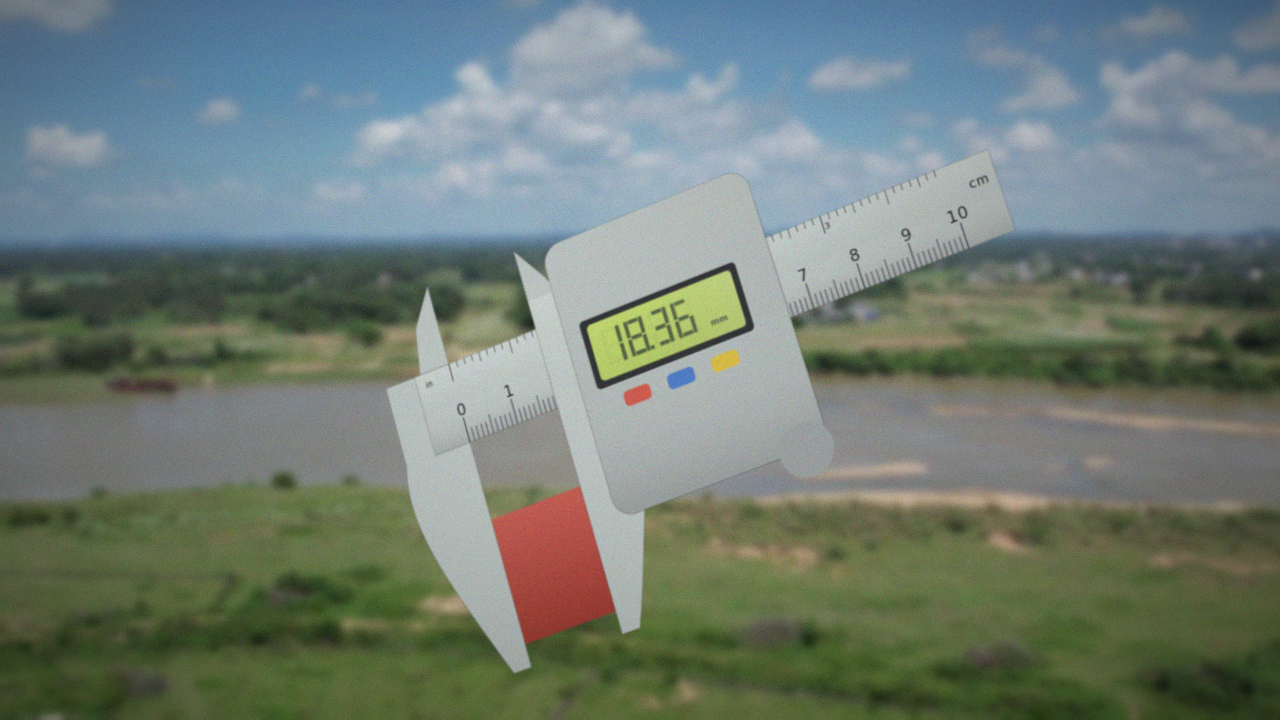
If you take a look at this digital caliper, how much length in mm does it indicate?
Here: 18.36 mm
